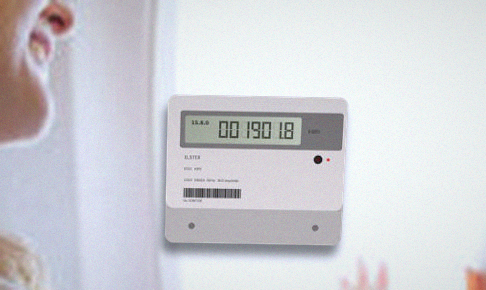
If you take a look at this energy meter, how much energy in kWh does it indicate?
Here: 1901.8 kWh
